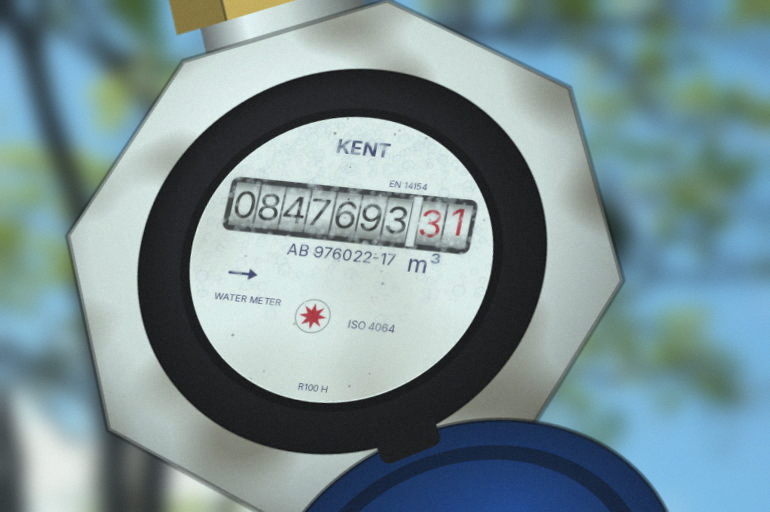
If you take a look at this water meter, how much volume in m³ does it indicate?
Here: 847693.31 m³
